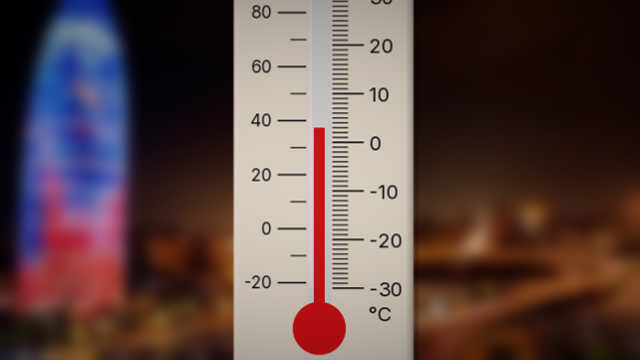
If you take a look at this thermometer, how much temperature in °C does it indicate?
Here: 3 °C
